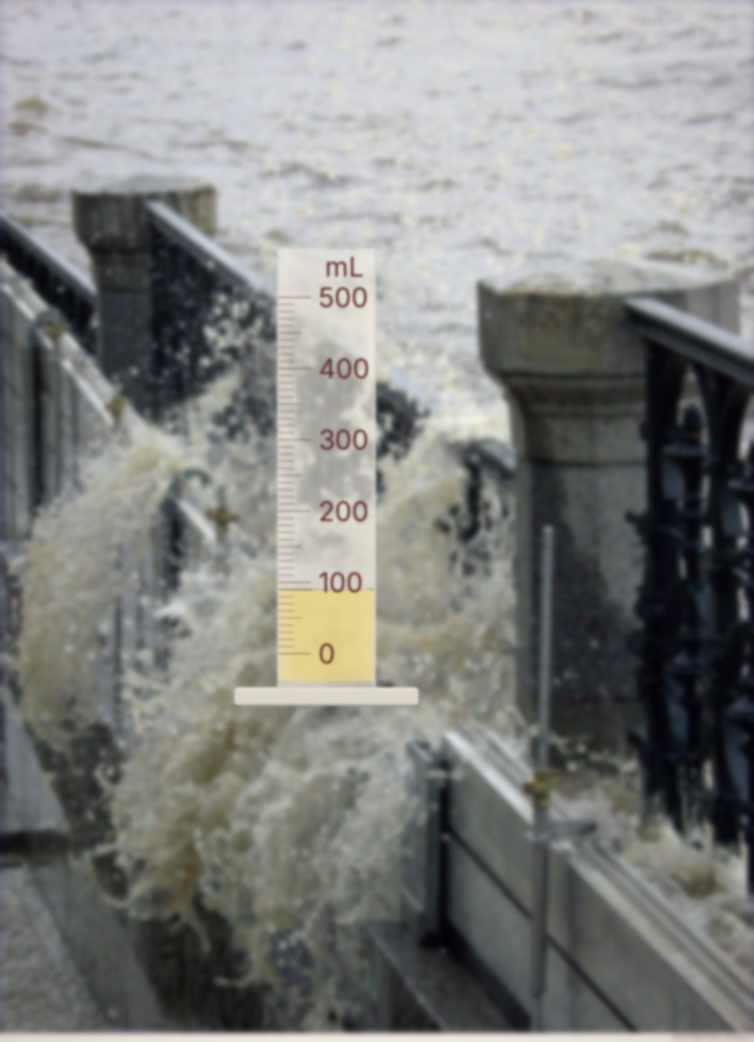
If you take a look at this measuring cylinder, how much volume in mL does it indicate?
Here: 90 mL
